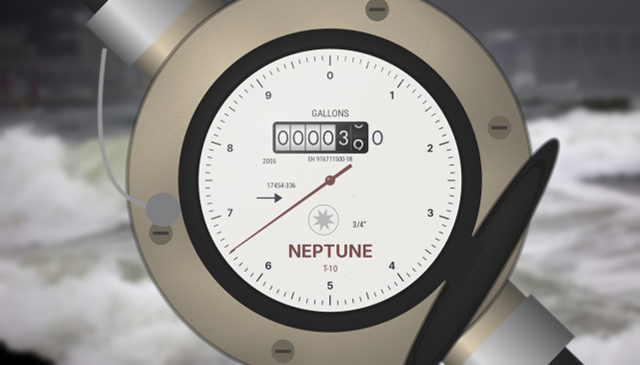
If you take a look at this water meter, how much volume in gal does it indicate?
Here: 386.5 gal
